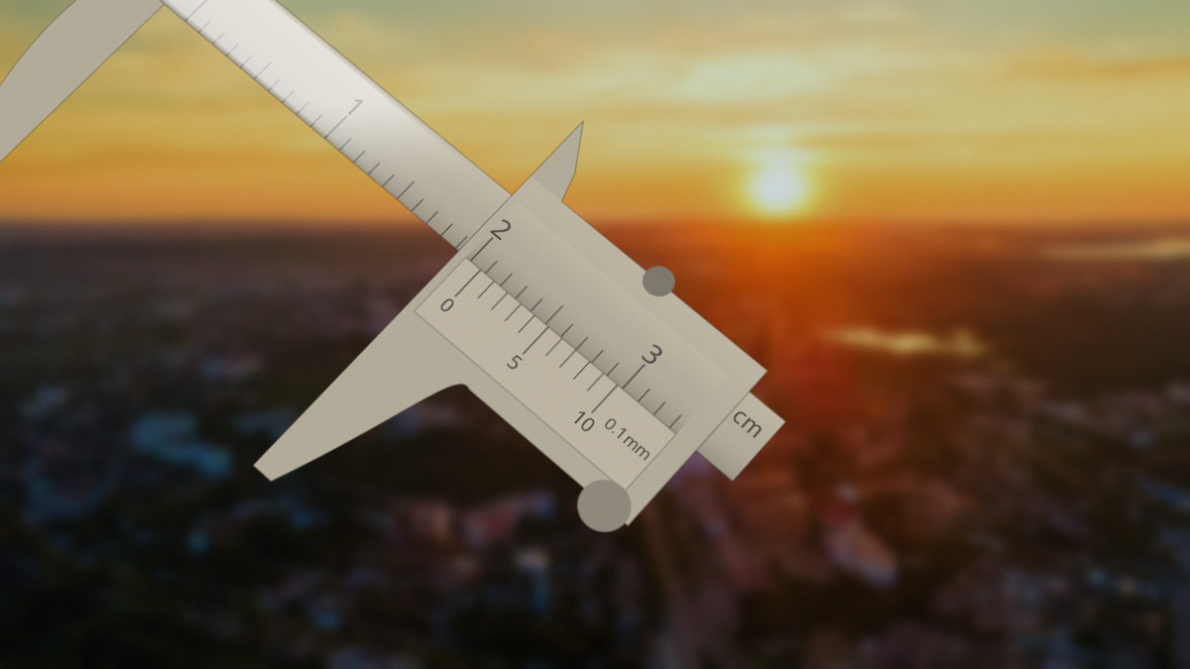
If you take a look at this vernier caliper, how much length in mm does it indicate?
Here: 20.7 mm
